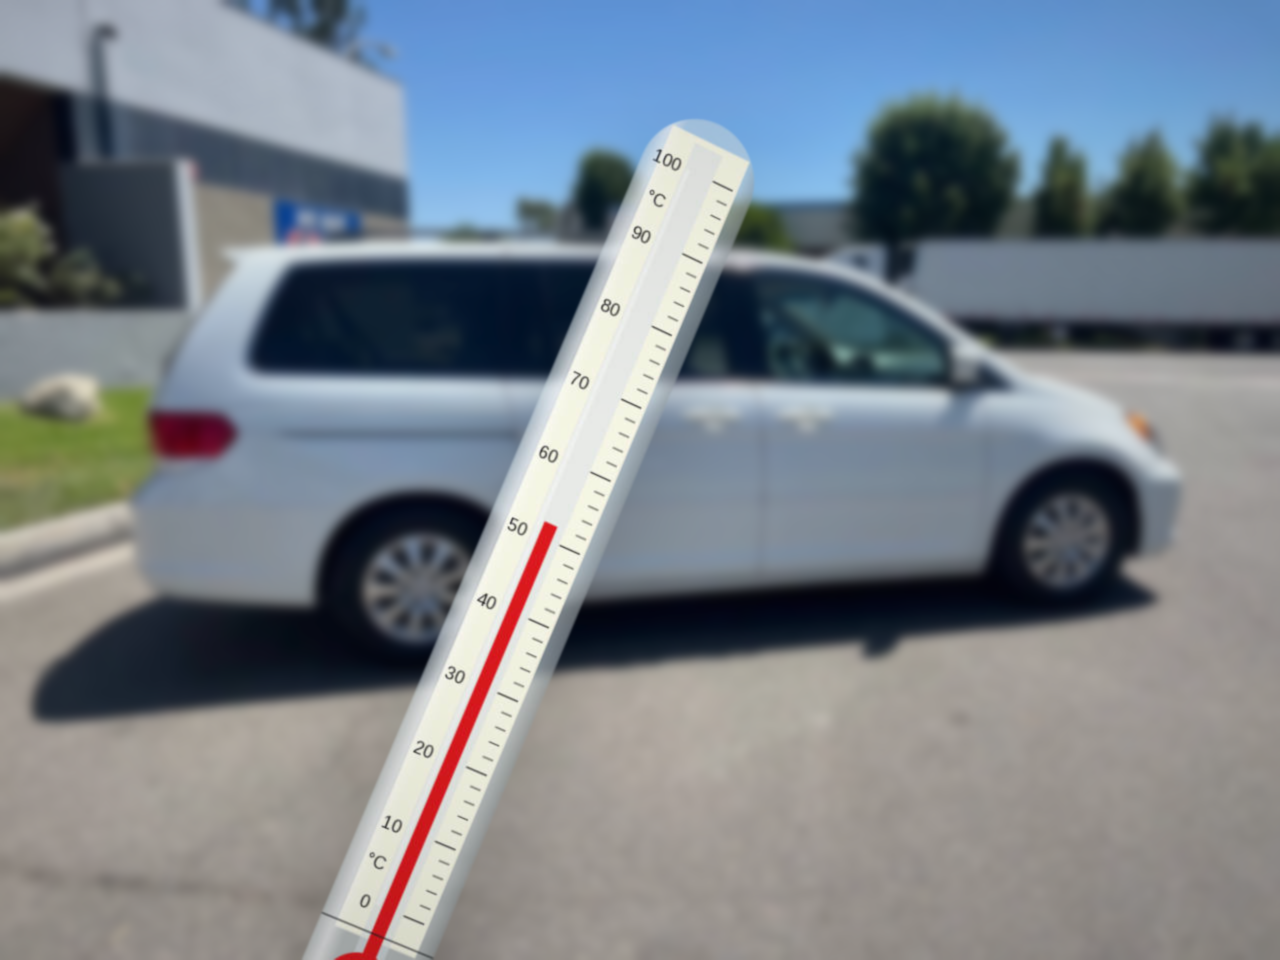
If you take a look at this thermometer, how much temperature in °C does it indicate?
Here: 52 °C
